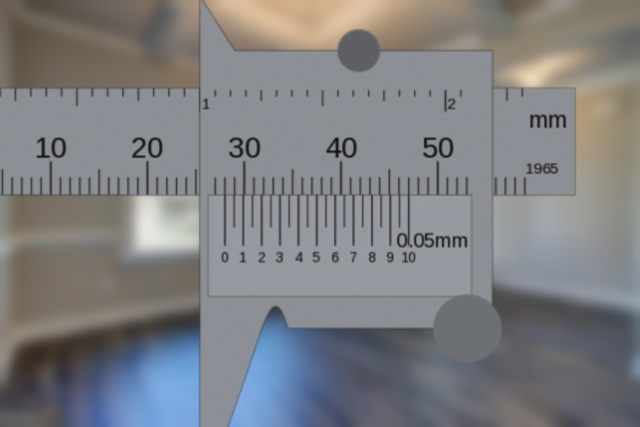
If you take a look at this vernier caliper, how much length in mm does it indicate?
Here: 28.0 mm
